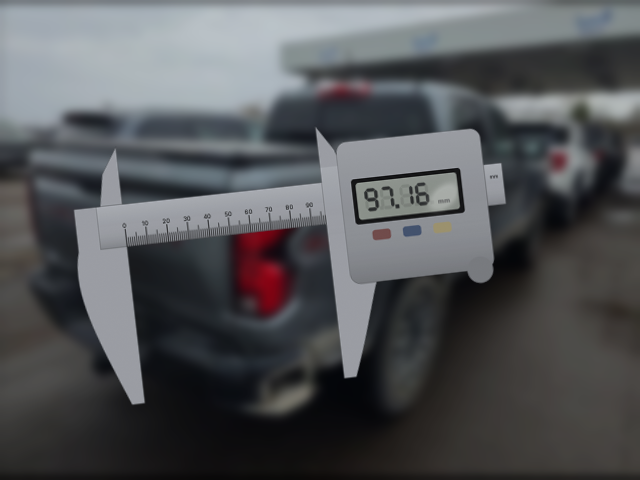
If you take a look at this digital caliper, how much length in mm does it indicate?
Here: 97.16 mm
